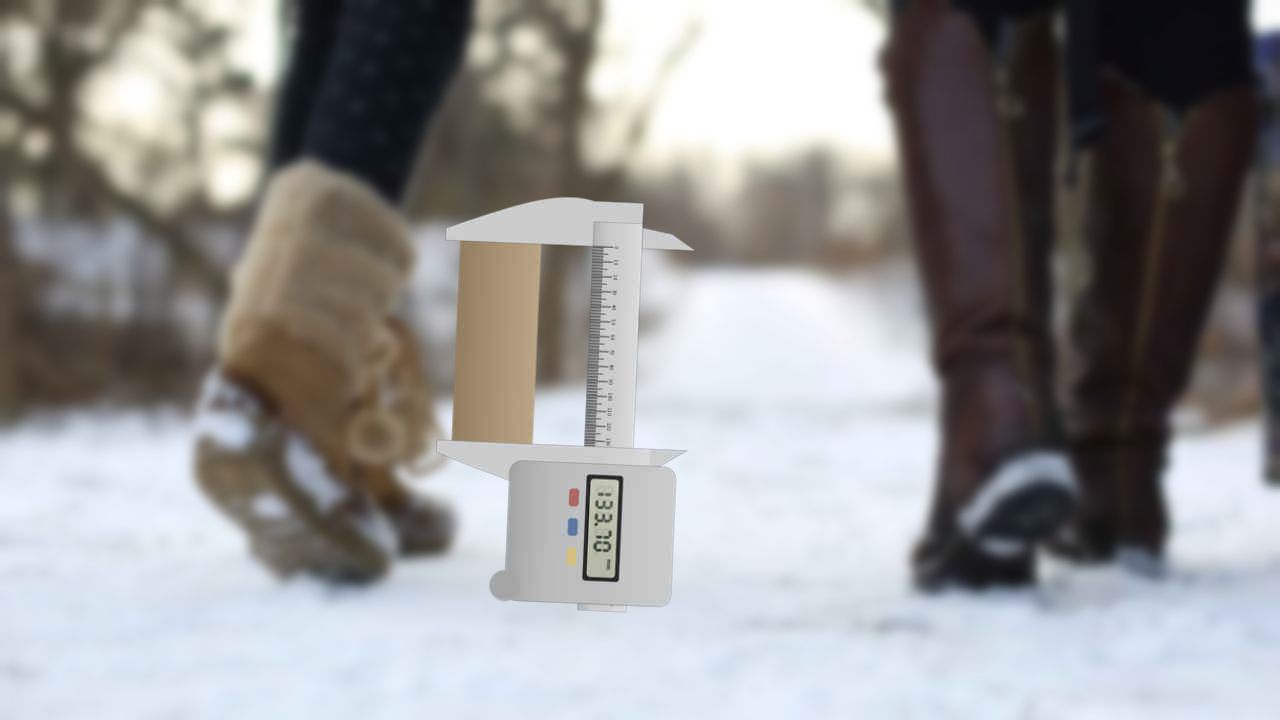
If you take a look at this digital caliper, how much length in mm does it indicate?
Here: 133.70 mm
